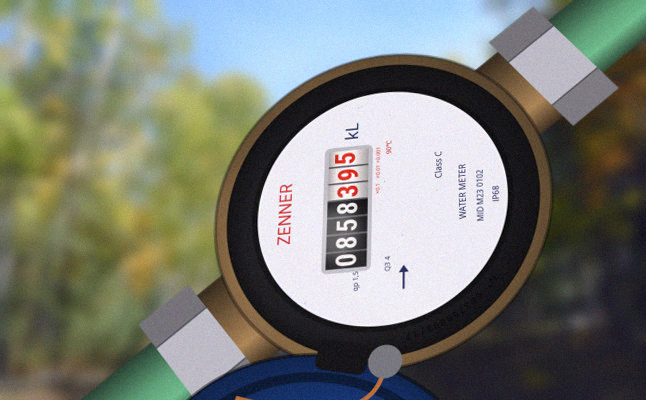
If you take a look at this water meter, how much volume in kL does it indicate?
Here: 858.395 kL
